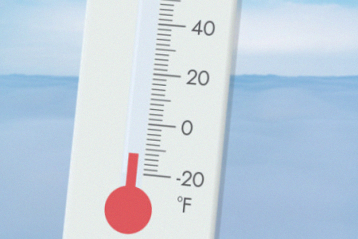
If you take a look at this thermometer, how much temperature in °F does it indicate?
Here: -12 °F
